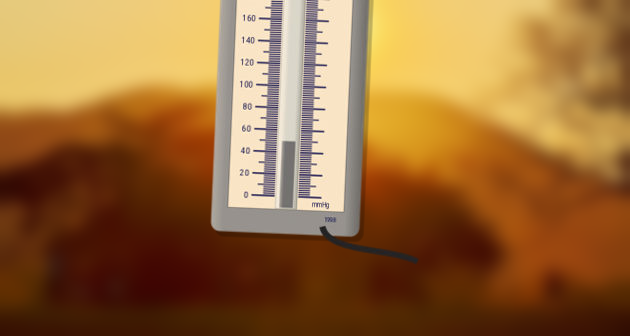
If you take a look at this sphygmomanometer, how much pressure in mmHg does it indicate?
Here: 50 mmHg
